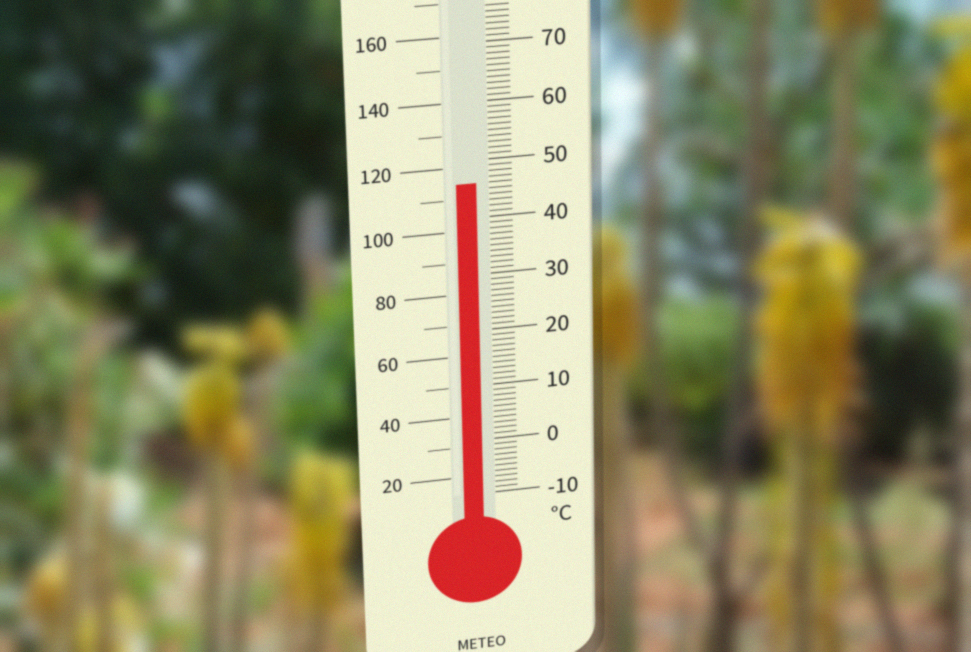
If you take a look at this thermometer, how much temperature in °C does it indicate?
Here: 46 °C
